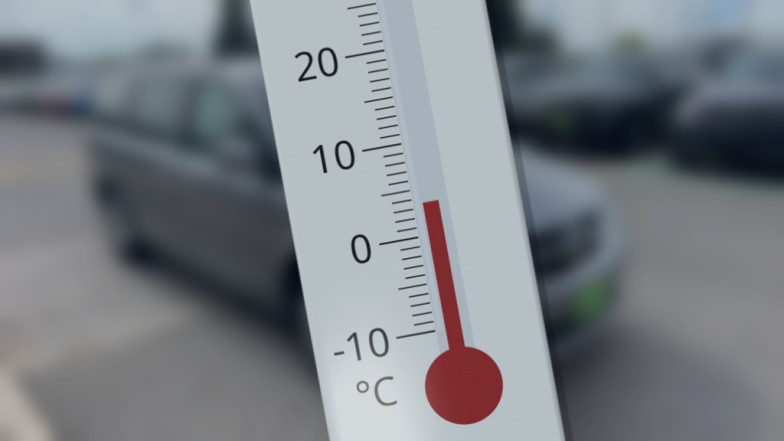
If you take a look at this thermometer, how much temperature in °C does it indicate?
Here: 3.5 °C
